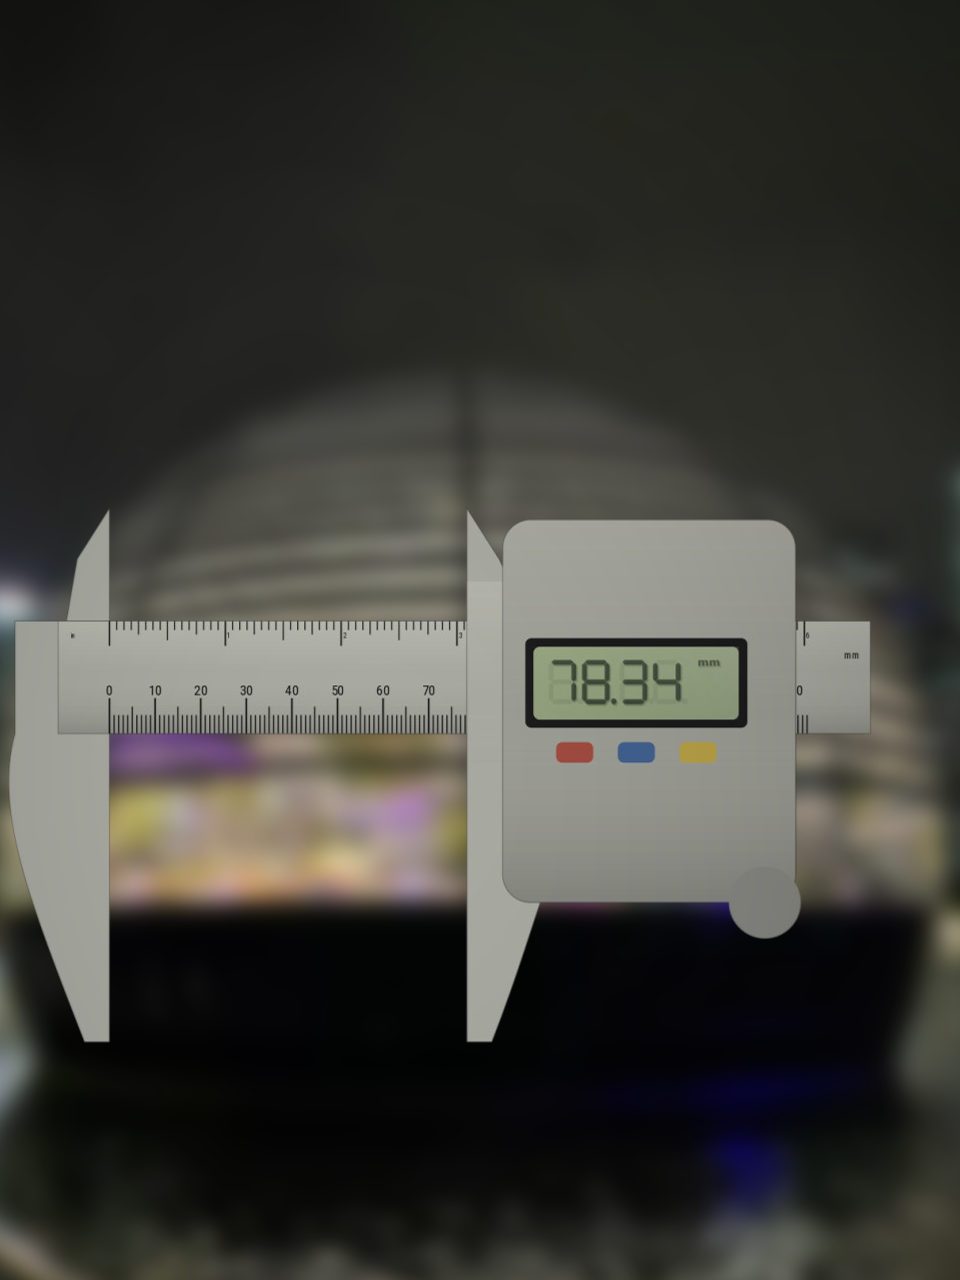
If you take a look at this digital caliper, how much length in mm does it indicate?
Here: 78.34 mm
